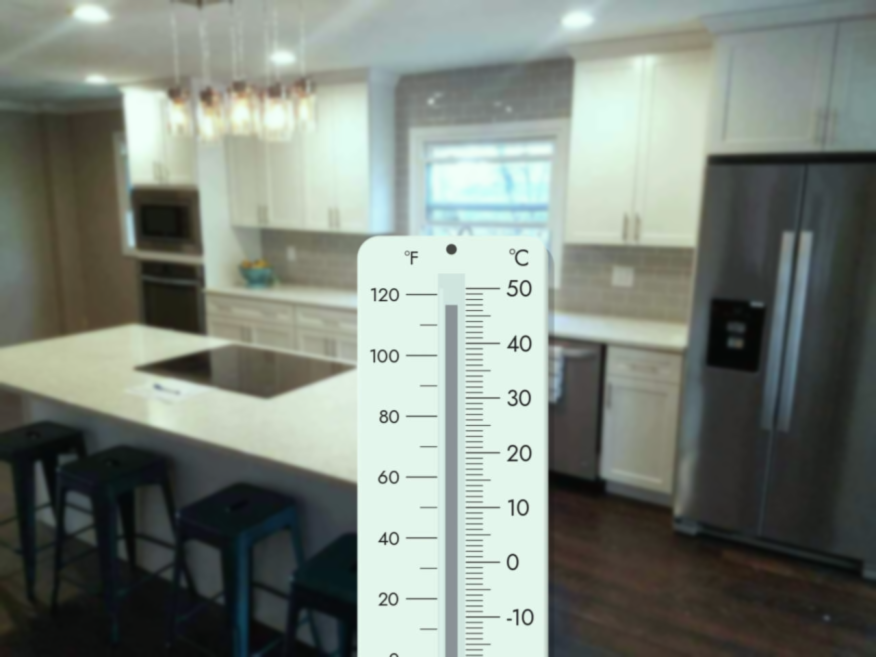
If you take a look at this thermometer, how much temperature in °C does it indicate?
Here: 47 °C
